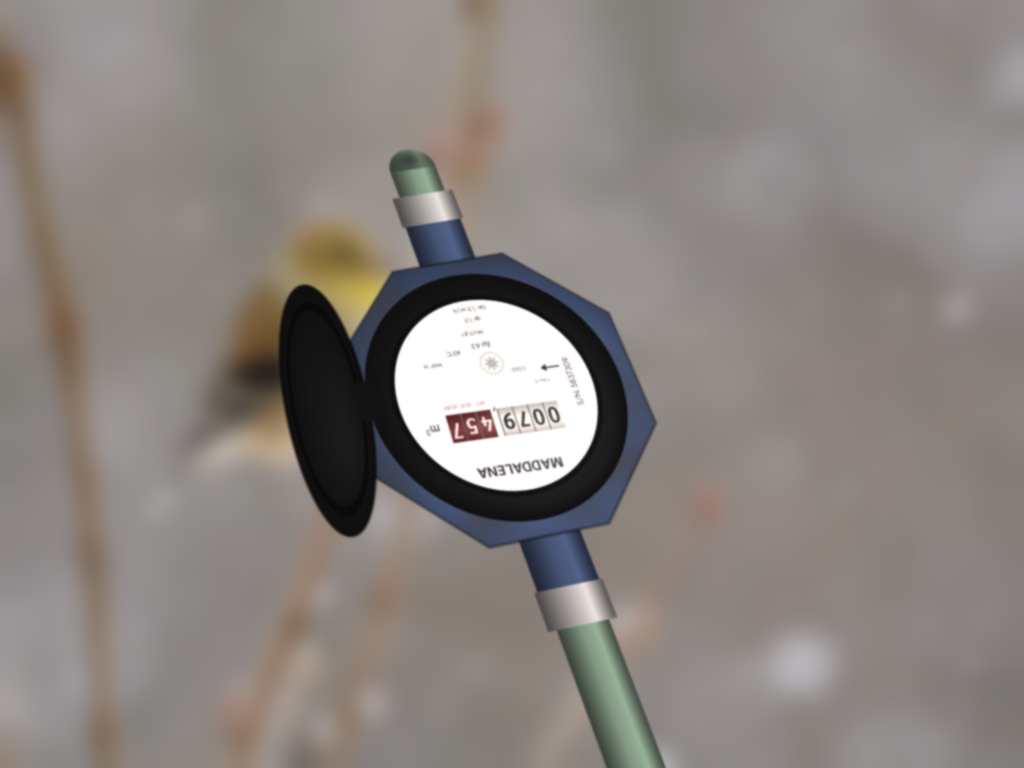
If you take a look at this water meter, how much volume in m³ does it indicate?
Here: 79.457 m³
